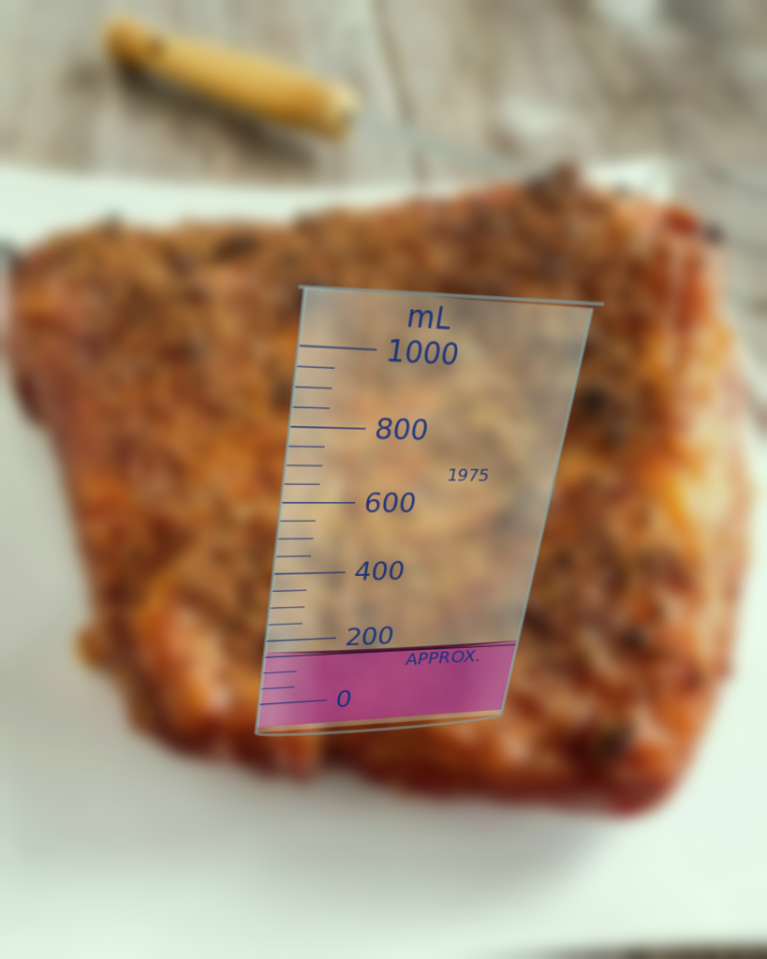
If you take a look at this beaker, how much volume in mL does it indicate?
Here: 150 mL
